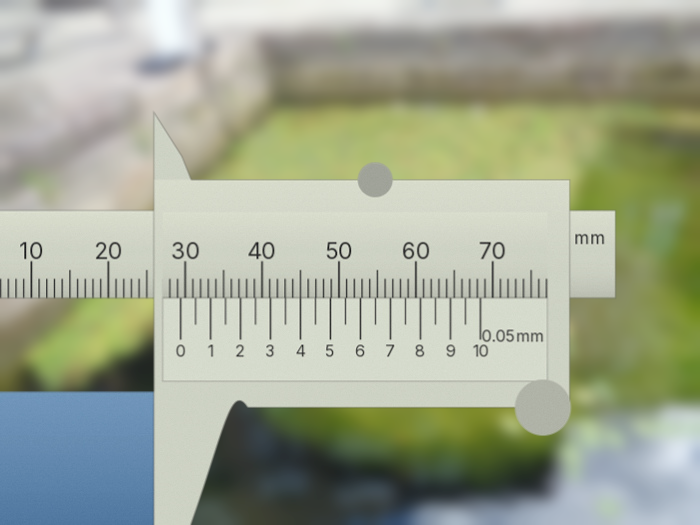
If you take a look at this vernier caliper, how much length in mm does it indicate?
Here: 29.4 mm
